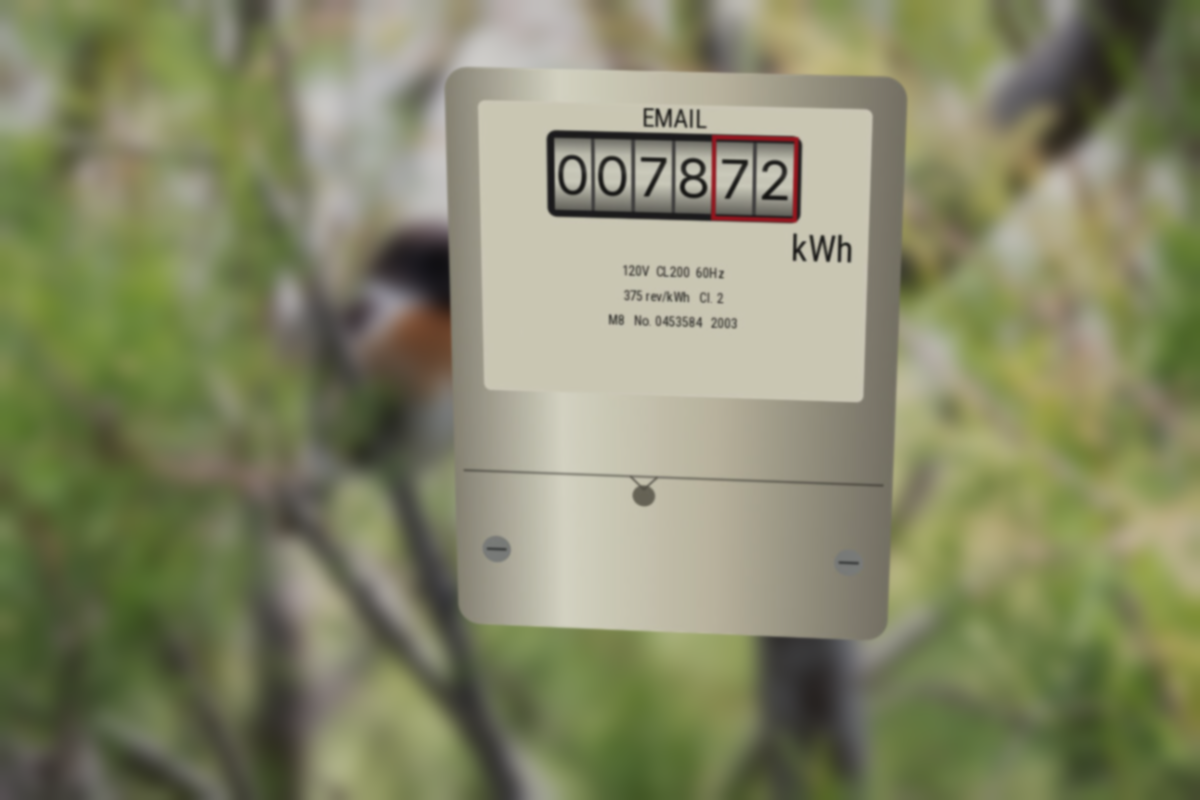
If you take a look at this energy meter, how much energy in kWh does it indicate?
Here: 78.72 kWh
